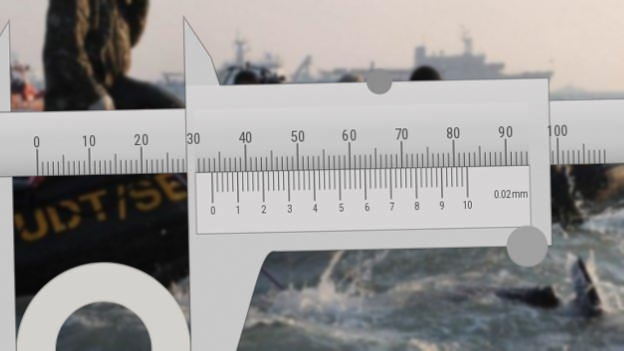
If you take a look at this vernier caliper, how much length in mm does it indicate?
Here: 33.5 mm
